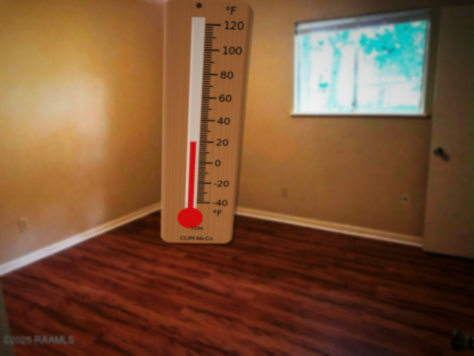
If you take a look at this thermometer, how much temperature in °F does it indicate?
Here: 20 °F
